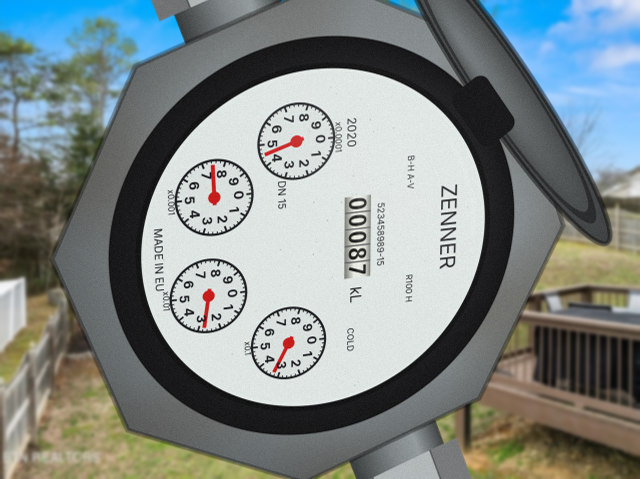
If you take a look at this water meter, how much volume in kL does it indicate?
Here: 87.3274 kL
